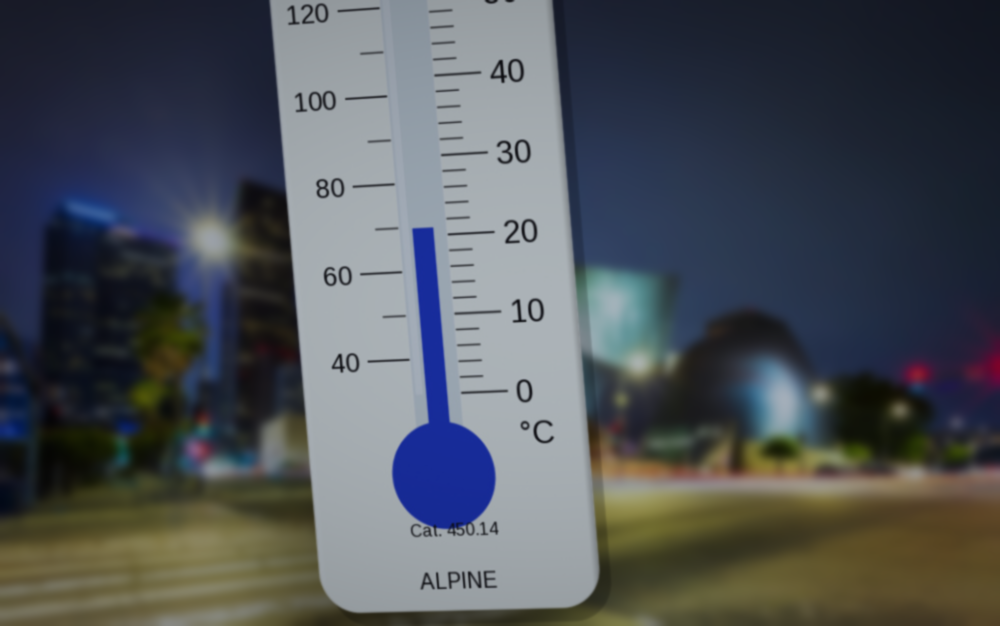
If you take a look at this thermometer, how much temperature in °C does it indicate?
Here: 21 °C
